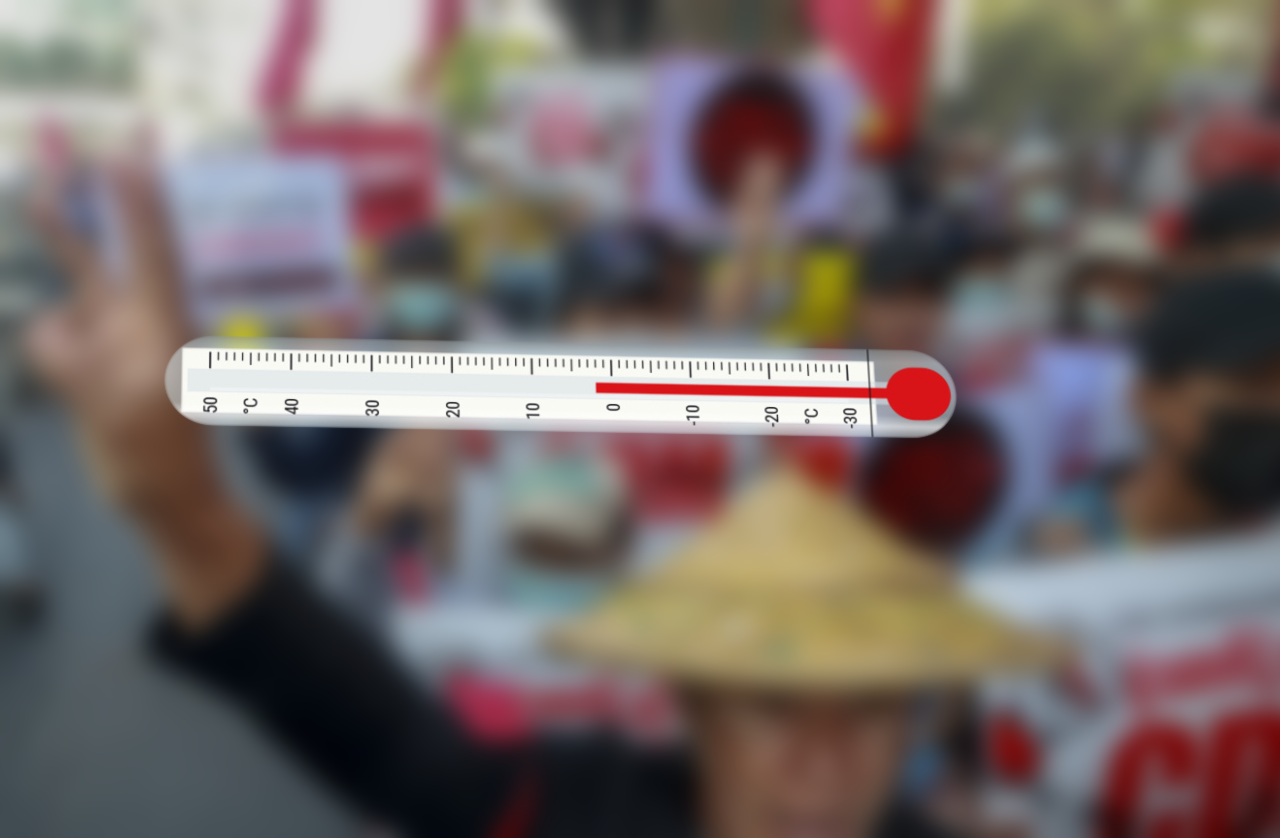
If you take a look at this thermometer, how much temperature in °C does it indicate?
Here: 2 °C
